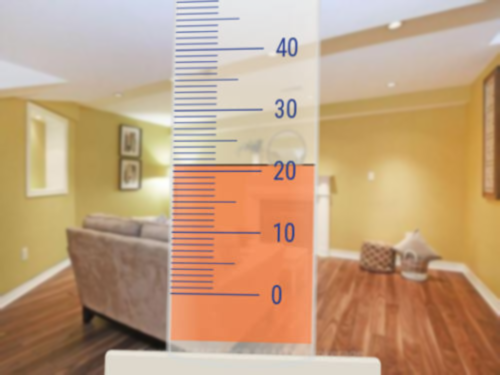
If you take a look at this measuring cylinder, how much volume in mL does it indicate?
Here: 21 mL
